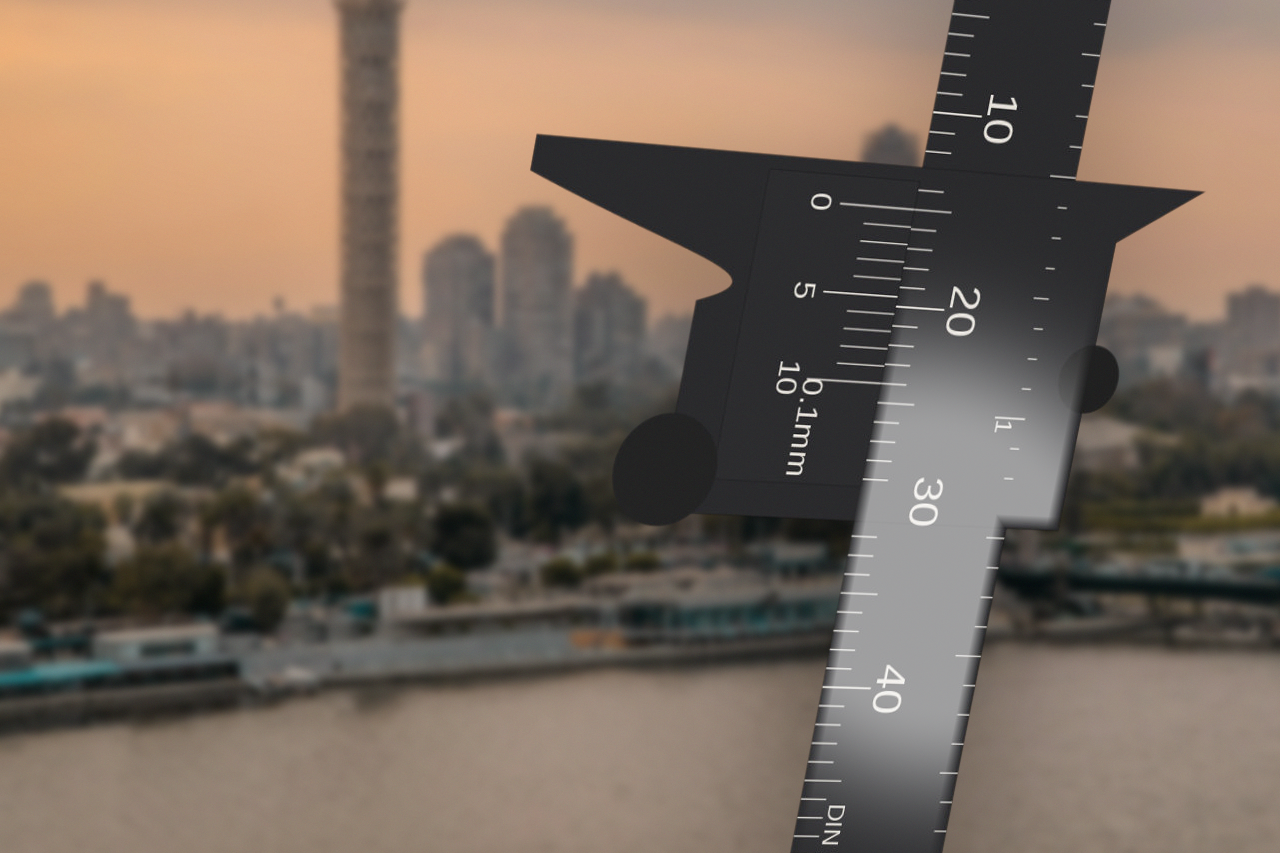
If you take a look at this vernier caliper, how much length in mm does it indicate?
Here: 15.0 mm
